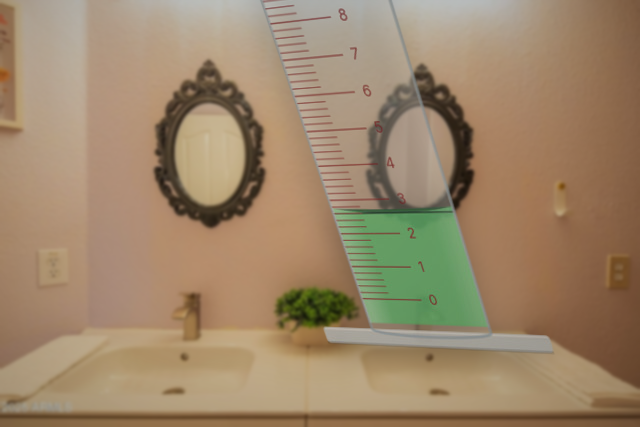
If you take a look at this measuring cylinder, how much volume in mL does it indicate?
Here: 2.6 mL
